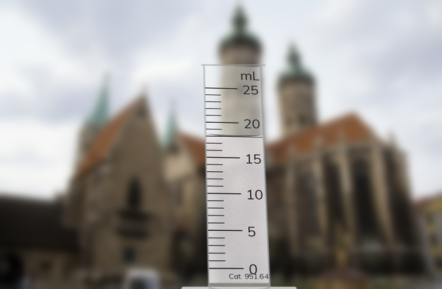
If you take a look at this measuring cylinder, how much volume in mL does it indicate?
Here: 18 mL
